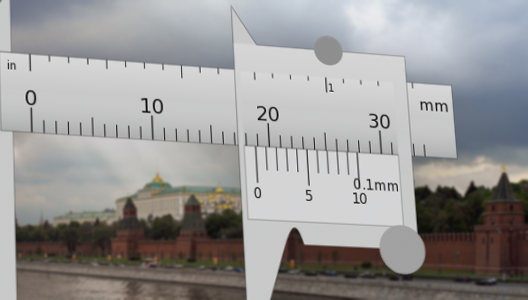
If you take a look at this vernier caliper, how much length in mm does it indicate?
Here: 18.8 mm
